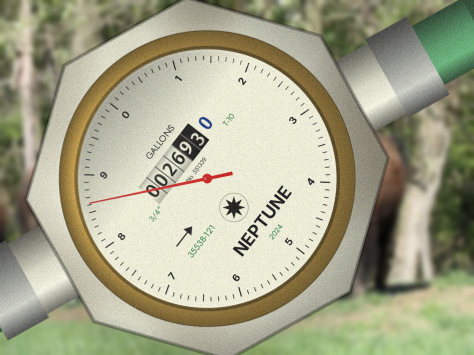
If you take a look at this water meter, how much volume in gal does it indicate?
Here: 26928.6 gal
